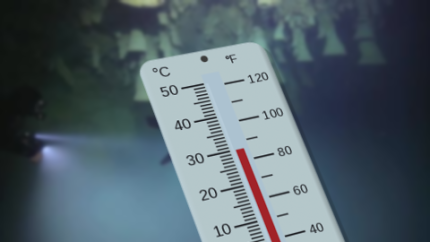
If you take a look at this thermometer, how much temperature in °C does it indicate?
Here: 30 °C
